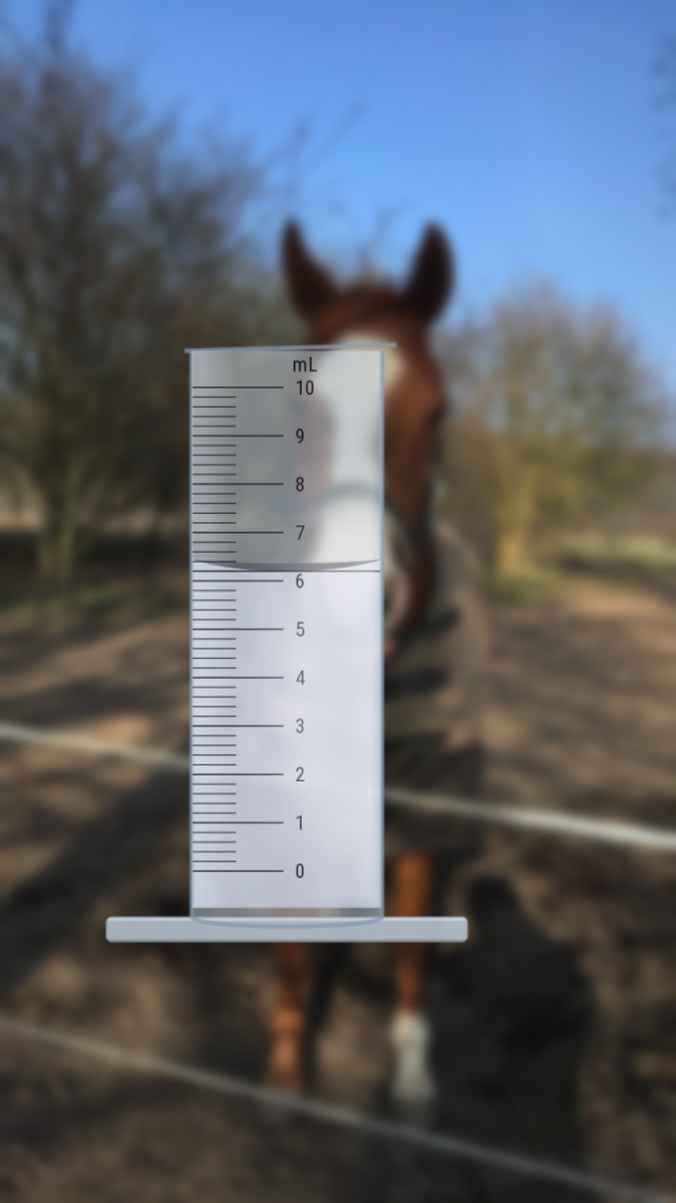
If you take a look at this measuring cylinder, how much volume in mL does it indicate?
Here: 6.2 mL
